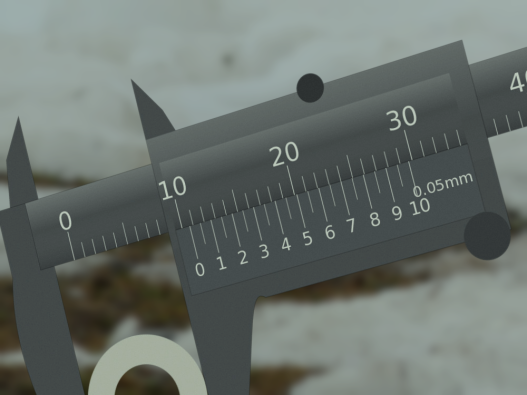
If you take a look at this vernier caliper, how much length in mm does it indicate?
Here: 10.7 mm
